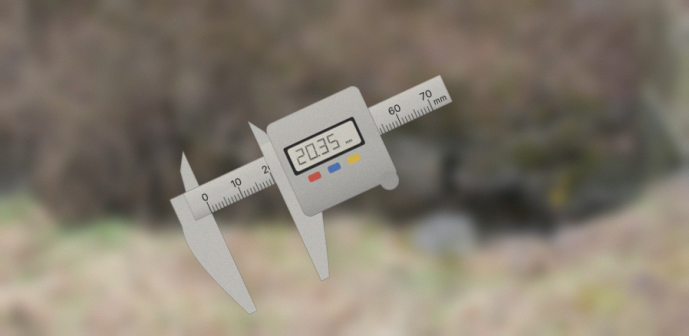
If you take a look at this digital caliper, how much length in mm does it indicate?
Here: 20.35 mm
